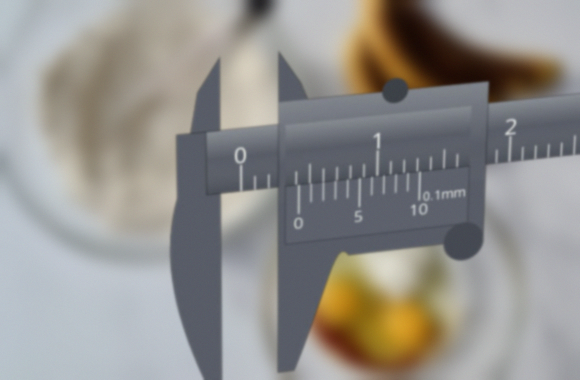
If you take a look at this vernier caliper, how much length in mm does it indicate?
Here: 4.2 mm
